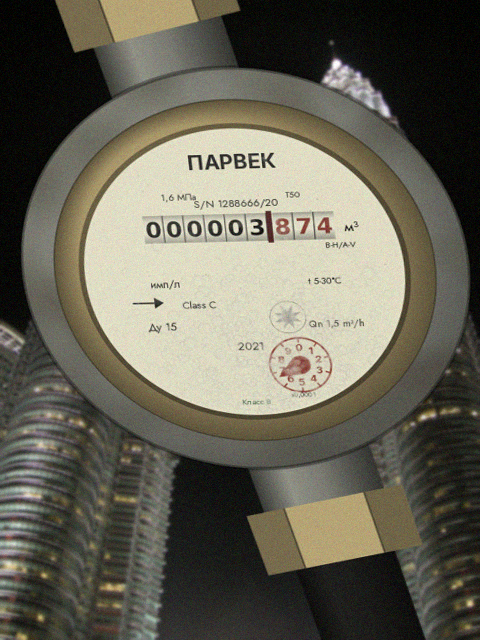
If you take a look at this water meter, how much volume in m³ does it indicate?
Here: 3.8746 m³
